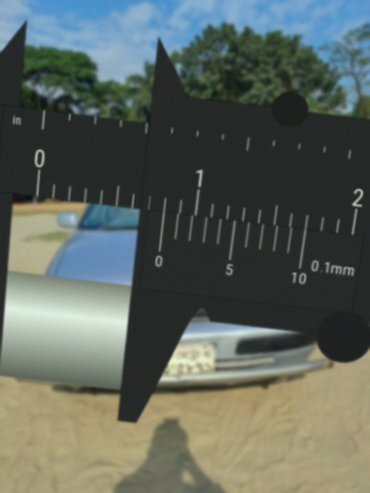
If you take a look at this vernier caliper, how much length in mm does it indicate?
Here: 8.0 mm
